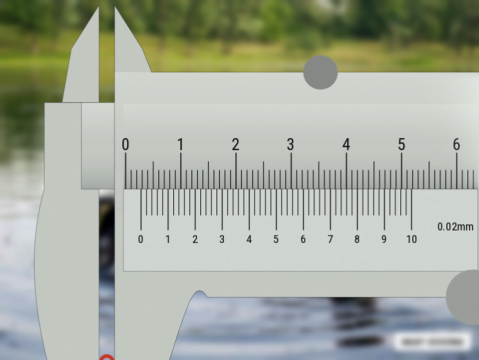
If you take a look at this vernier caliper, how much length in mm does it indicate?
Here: 2.8 mm
